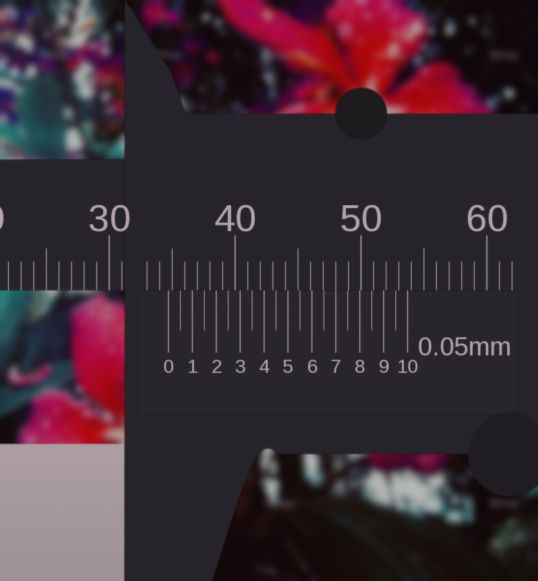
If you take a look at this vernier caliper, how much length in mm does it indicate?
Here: 34.7 mm
